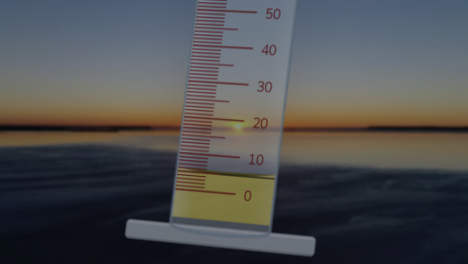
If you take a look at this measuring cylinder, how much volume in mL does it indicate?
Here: 5 mL
